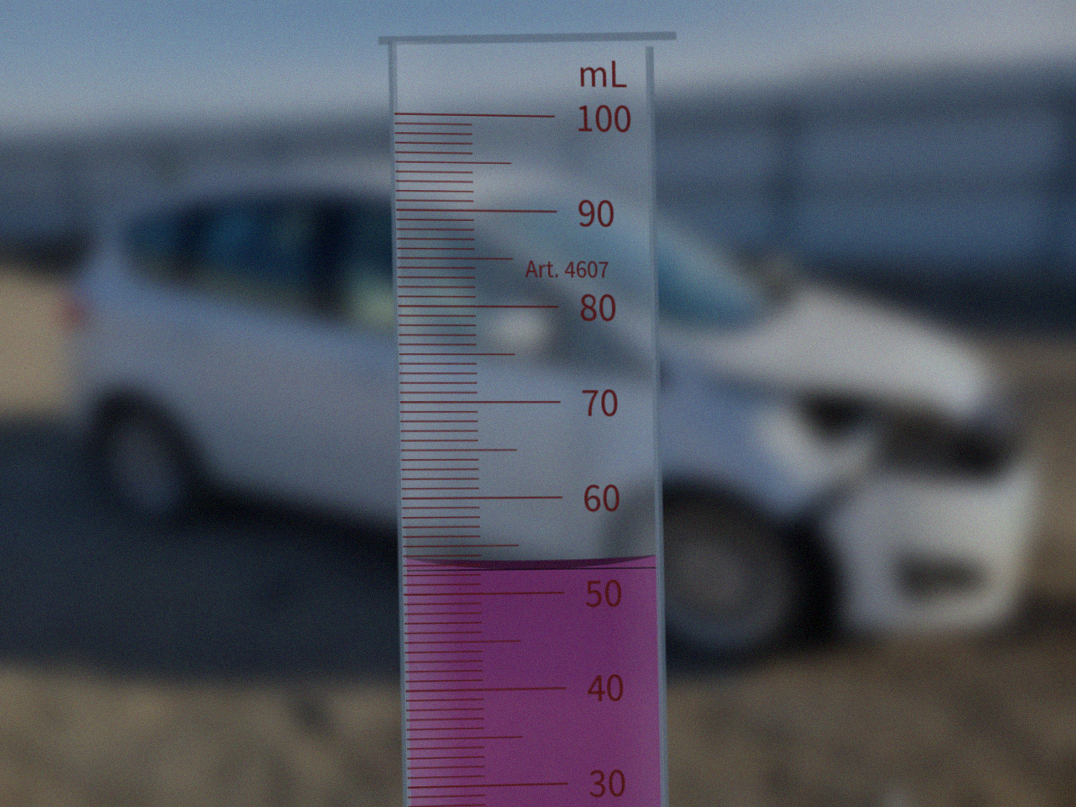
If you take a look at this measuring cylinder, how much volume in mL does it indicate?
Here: 52.5 mL
